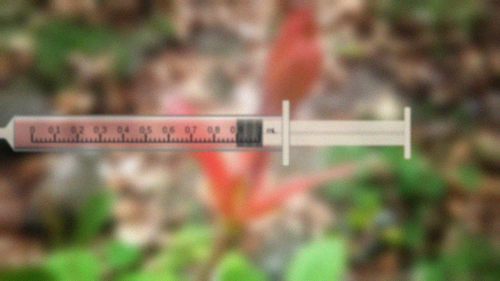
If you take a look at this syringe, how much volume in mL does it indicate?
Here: 0.9 mL
